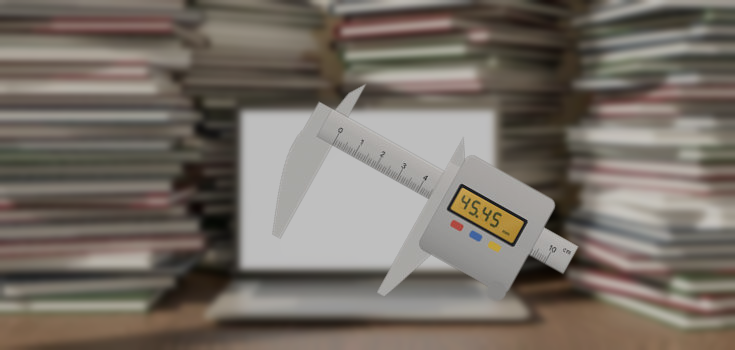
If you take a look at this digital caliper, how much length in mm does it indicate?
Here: 45.45 mm
